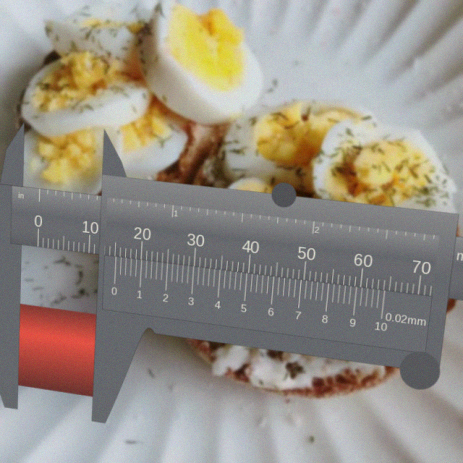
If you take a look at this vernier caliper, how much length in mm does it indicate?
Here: 15.2 mm
